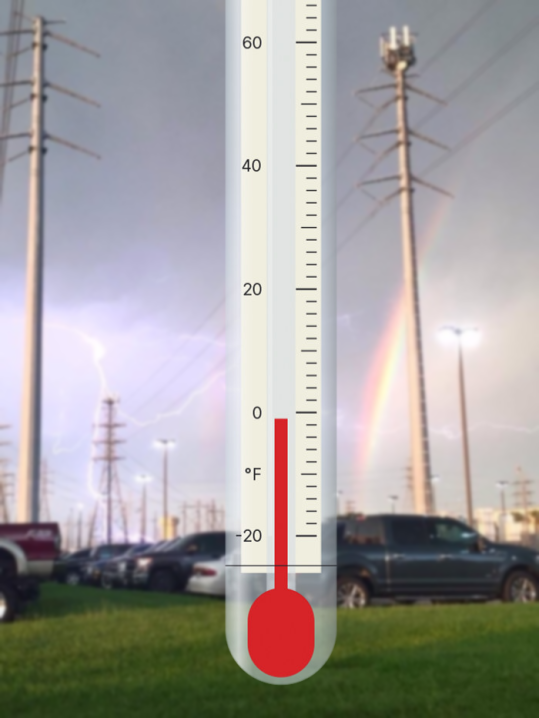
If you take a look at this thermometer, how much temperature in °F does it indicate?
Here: -1 °F
